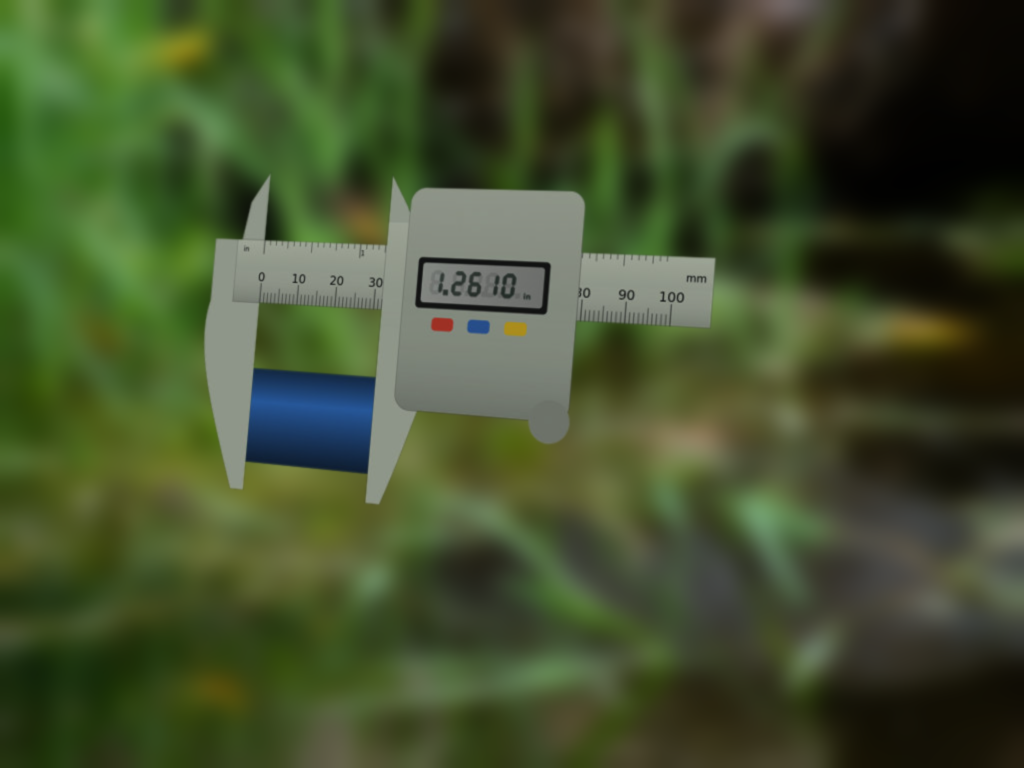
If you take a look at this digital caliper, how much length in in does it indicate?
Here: 1.2610 in
